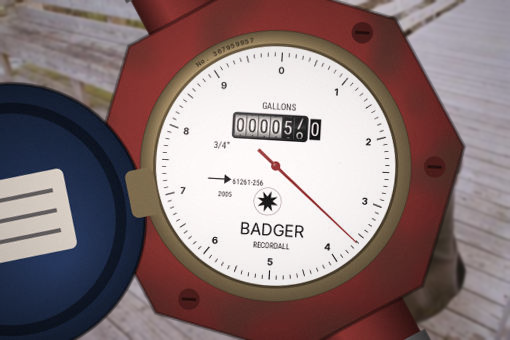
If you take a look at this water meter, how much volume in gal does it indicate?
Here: 573.6 gal
